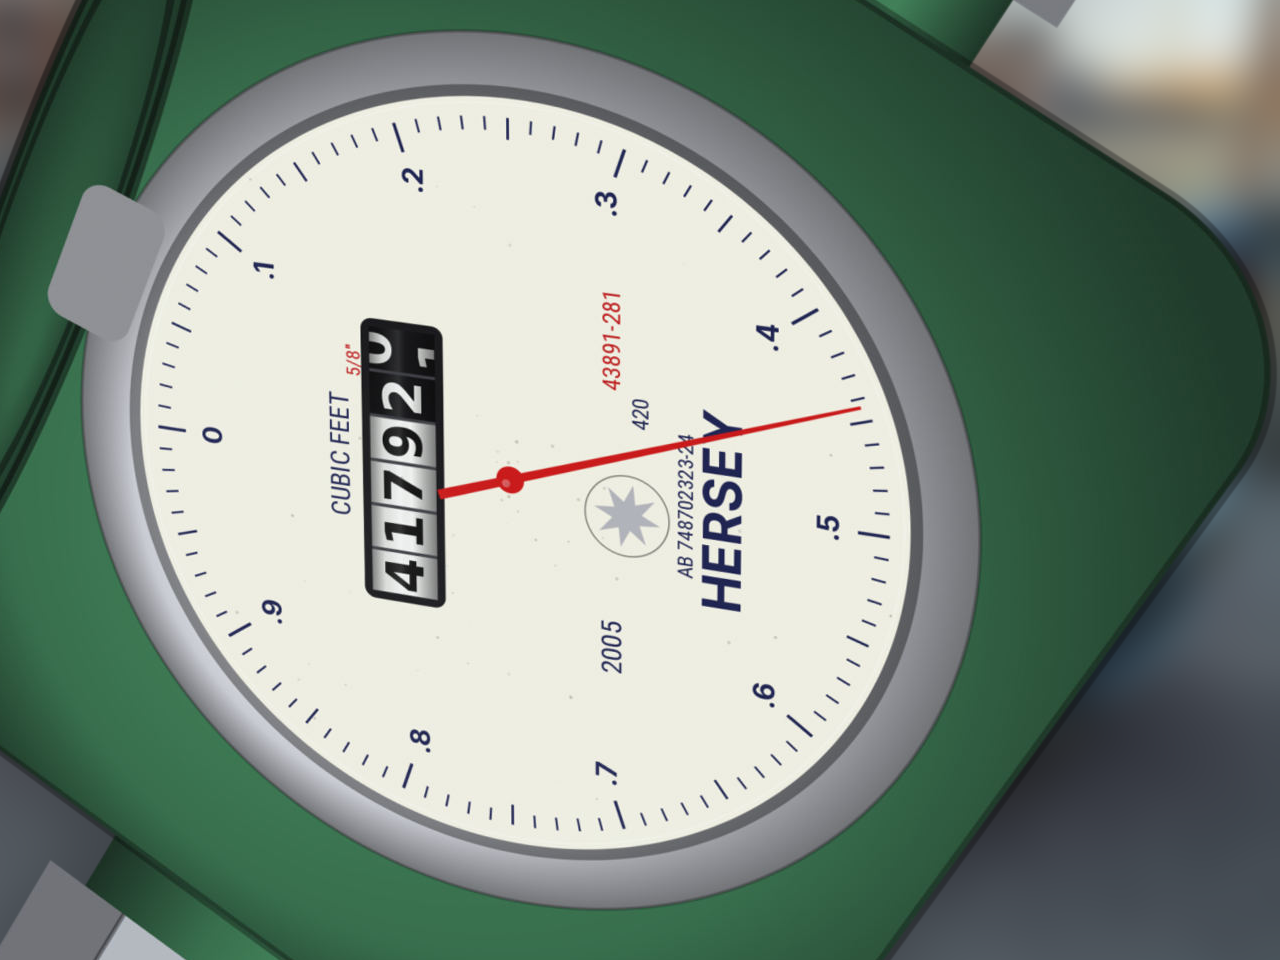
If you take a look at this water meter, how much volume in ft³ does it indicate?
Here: 417920.44 ft³
